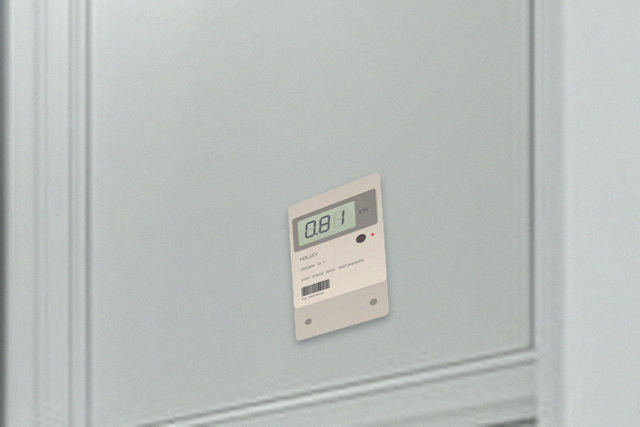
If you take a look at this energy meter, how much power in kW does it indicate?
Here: 0.81 kW
